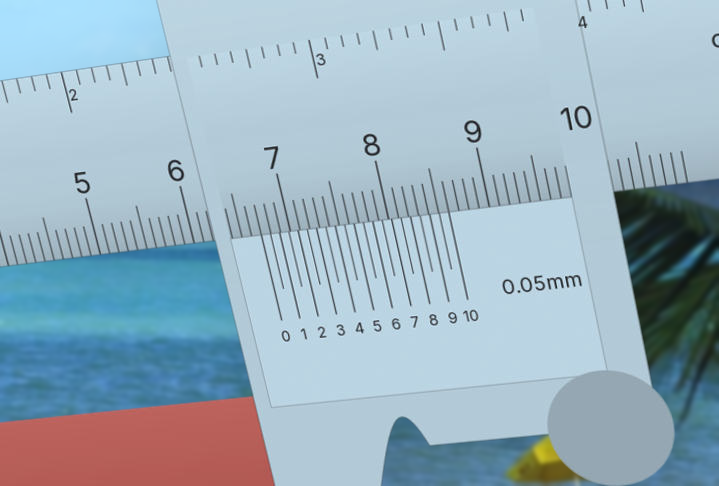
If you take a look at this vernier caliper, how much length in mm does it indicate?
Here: 67.0 mm
